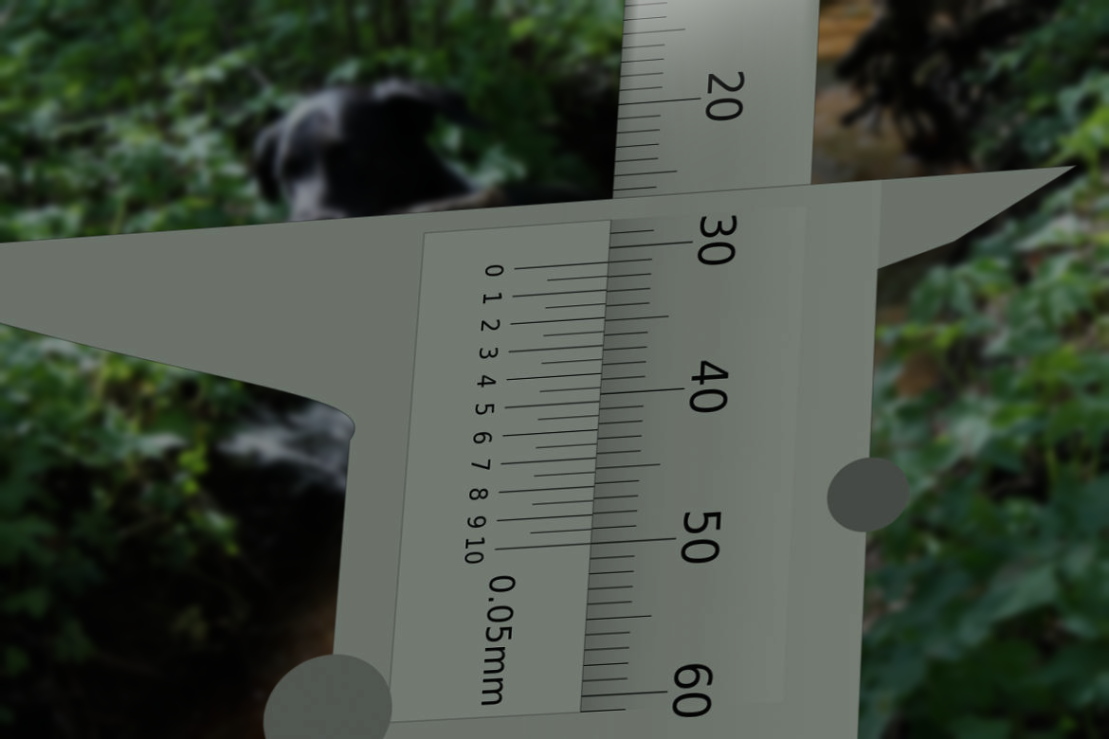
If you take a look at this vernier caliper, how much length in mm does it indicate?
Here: 31.0 mm
